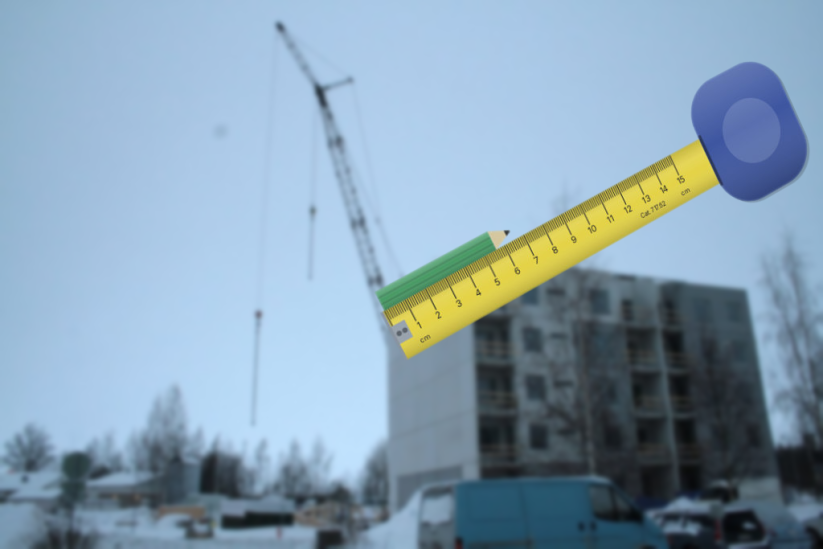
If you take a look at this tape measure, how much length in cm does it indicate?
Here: 6.5 cm
